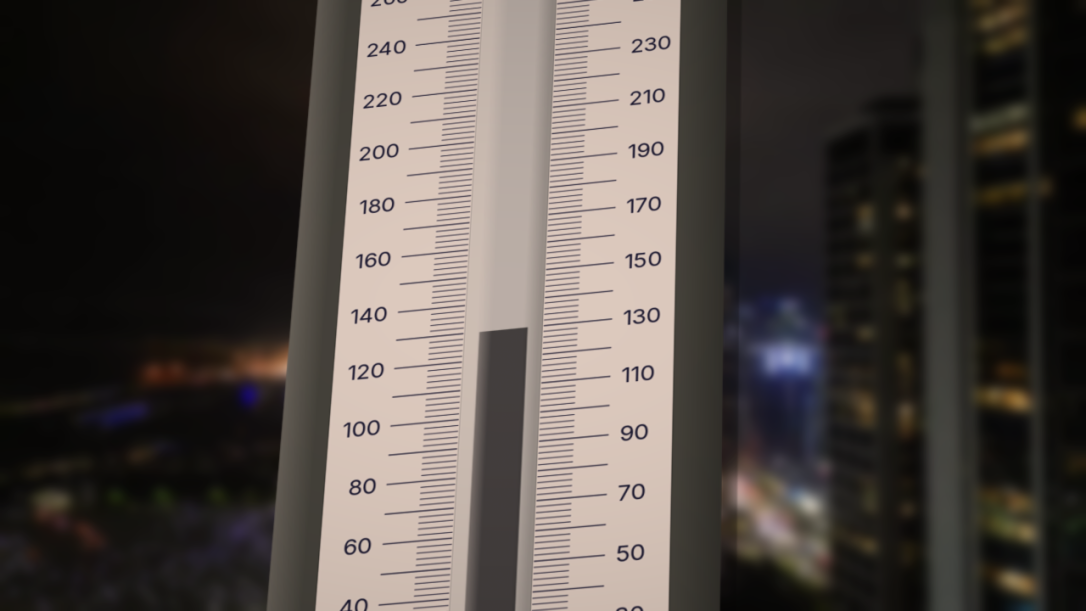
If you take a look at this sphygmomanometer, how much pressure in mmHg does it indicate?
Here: 130 mmHg
